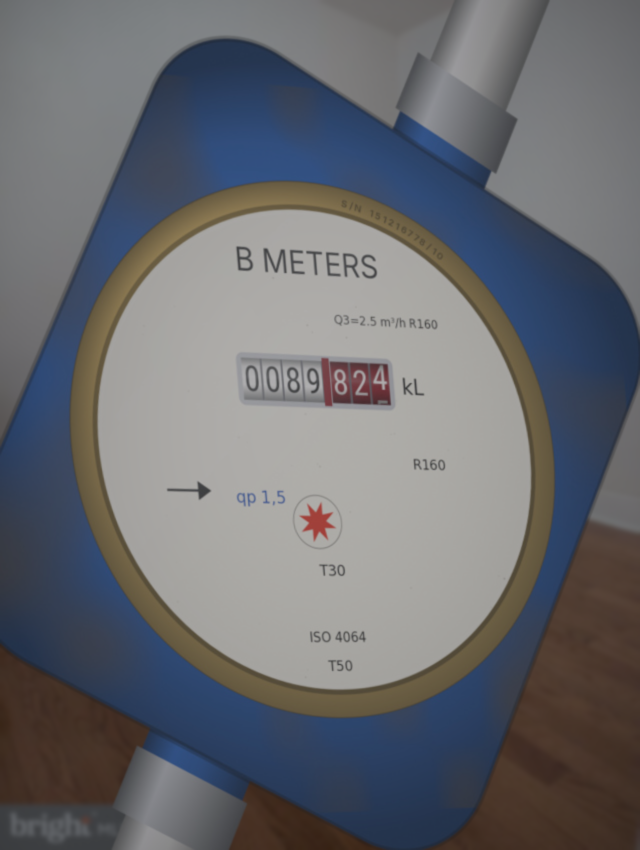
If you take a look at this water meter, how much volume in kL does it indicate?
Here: 89.824 kL
